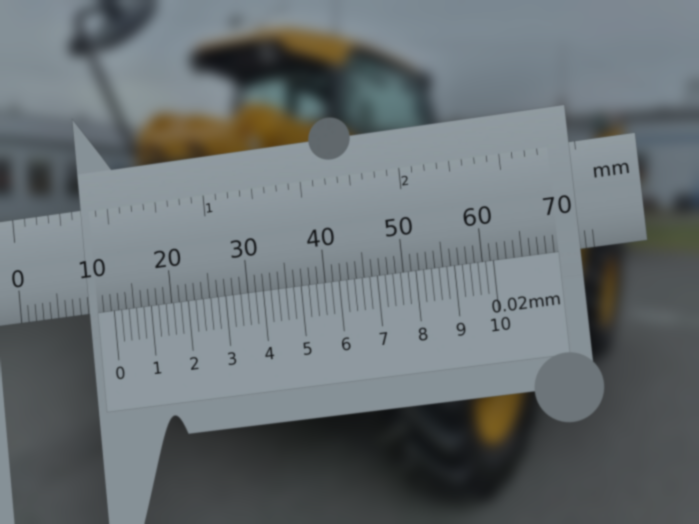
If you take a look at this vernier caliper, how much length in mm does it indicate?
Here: 12.4 mm
